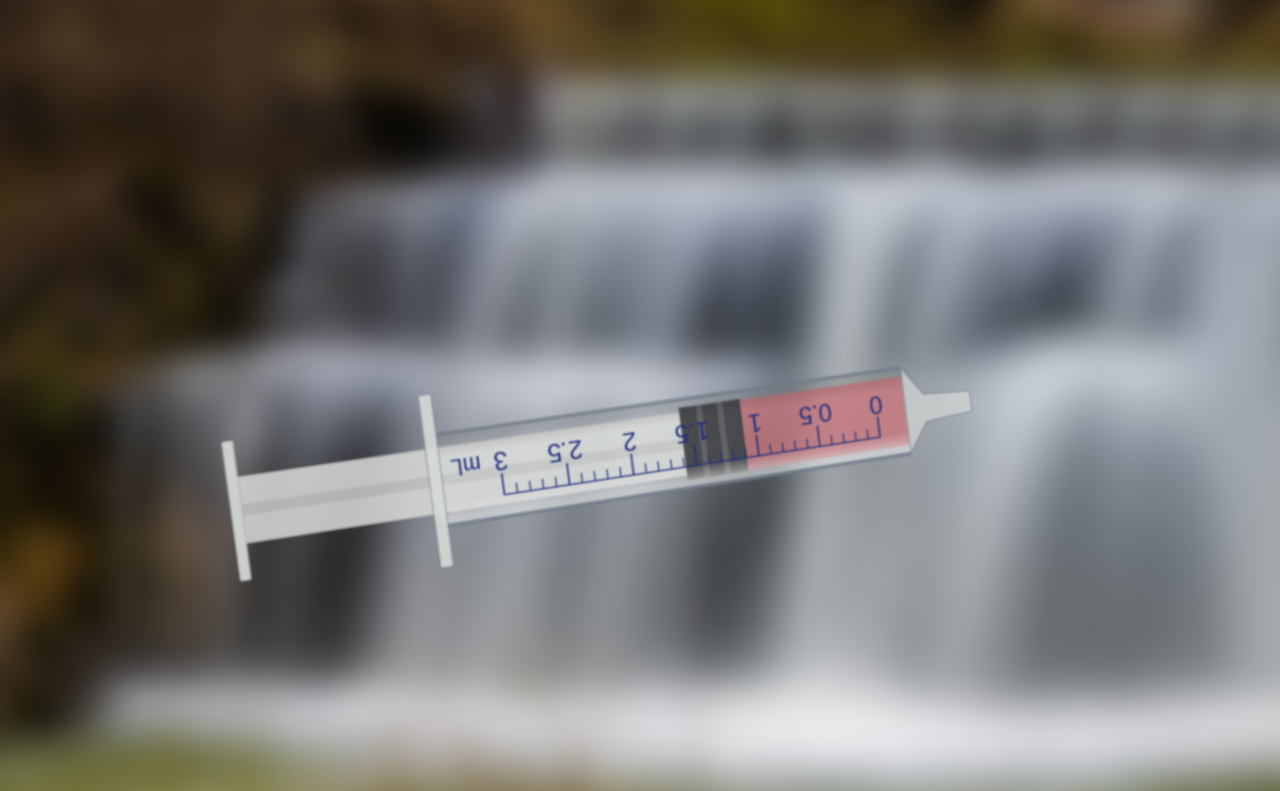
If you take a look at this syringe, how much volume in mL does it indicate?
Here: 1.1 mL
